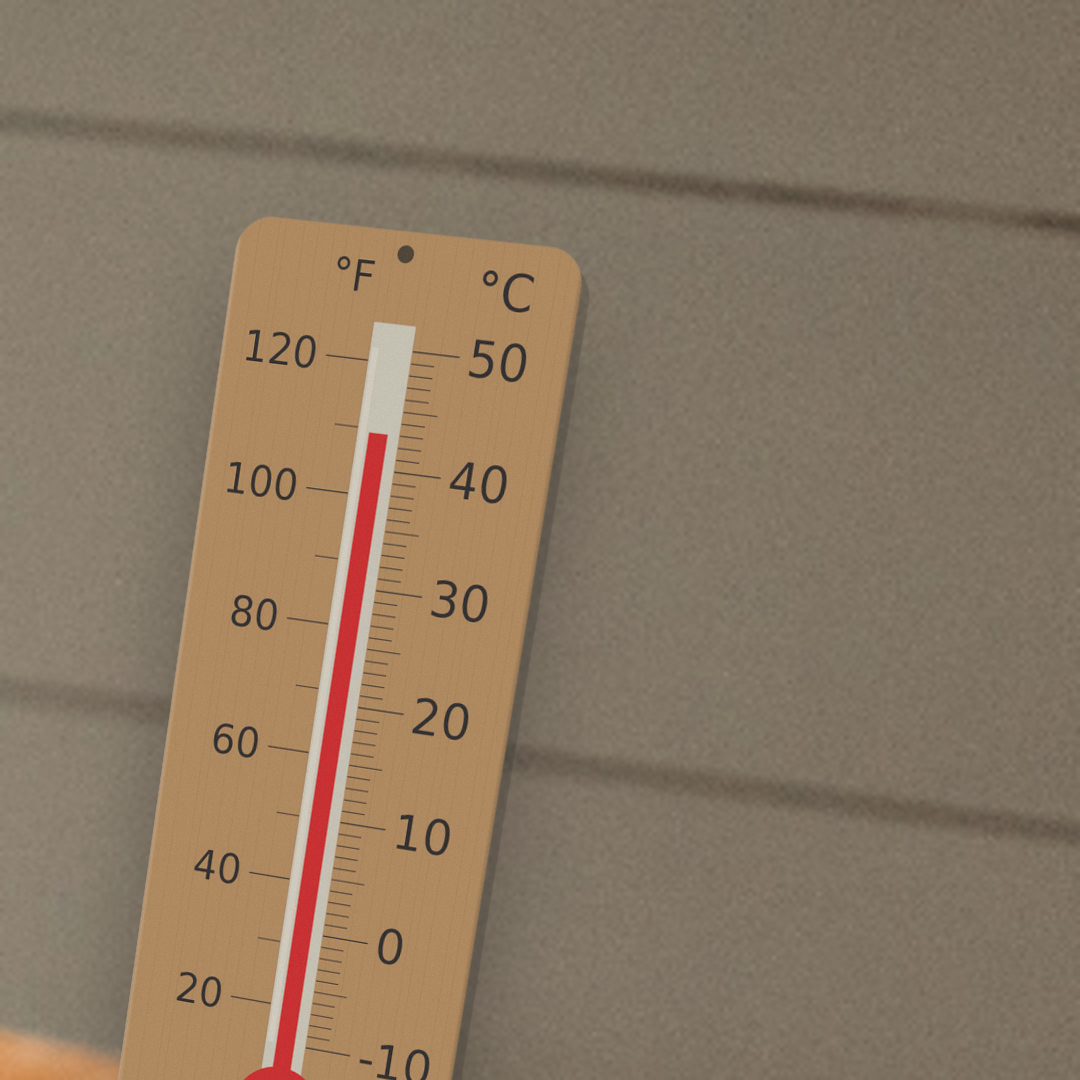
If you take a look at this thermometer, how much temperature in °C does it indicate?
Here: 43 °C
